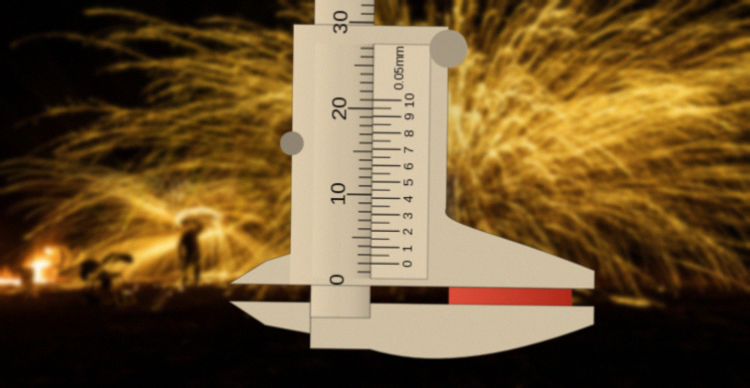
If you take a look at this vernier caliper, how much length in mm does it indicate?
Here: 2.0 mm
